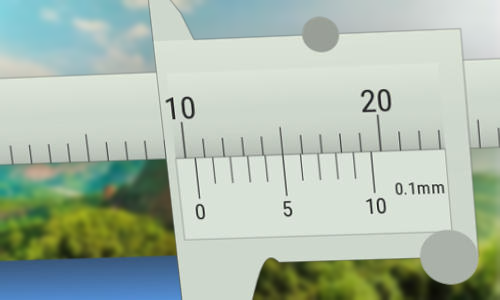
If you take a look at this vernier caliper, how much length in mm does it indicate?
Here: 10.5 mm
